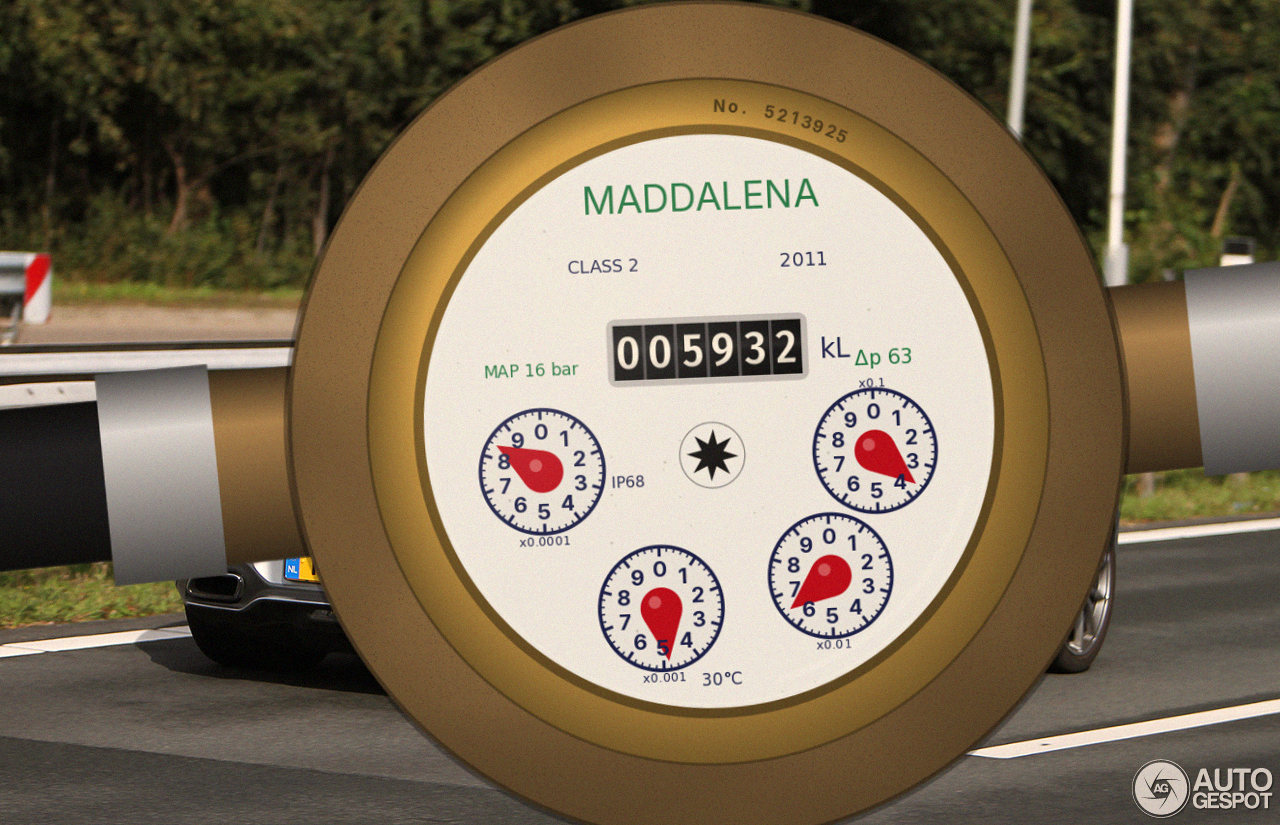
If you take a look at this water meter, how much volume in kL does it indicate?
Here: 5932.3648 kL
